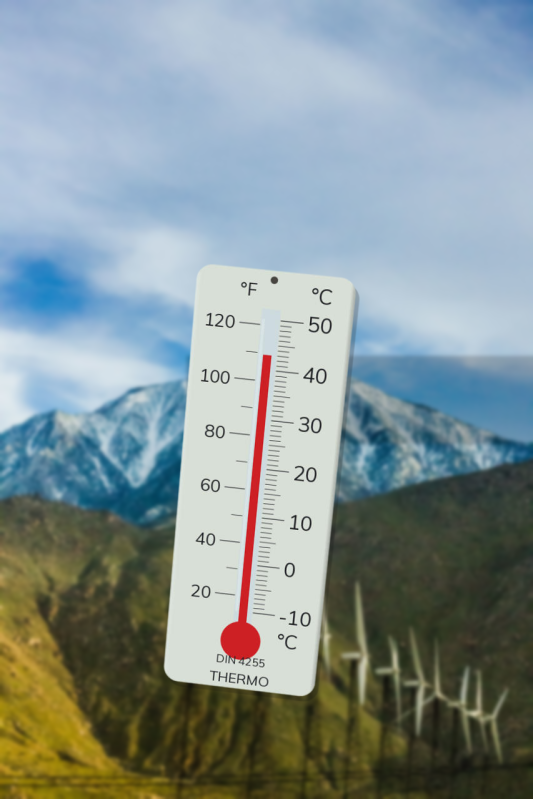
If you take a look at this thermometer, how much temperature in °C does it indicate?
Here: 43 °C
